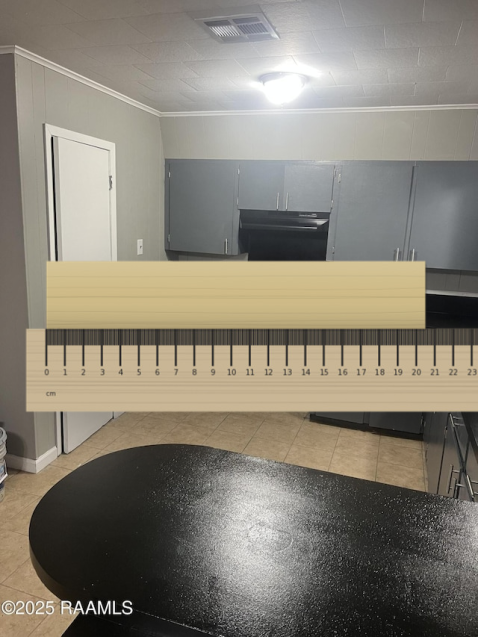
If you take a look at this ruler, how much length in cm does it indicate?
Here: 20.5 cm
